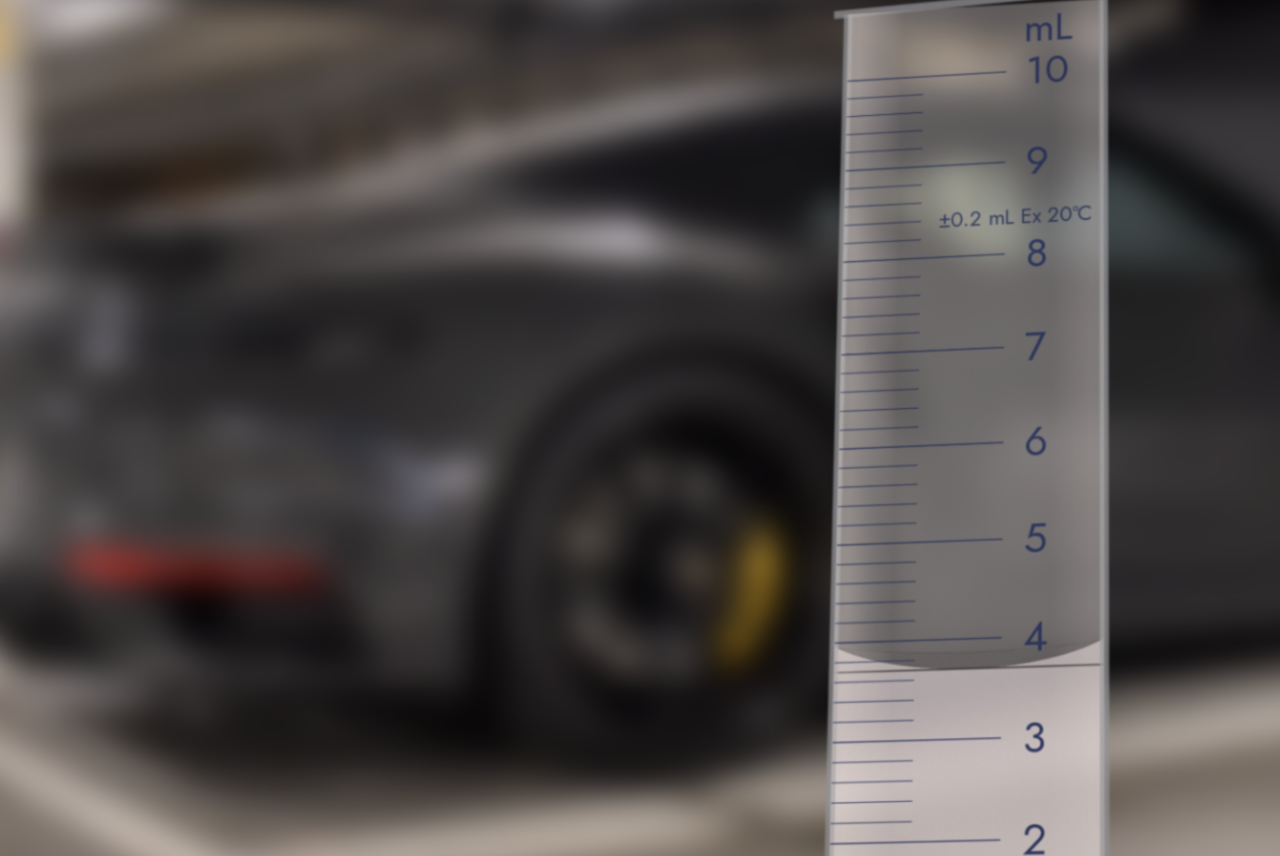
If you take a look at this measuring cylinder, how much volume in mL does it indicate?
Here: 3.7 mL
